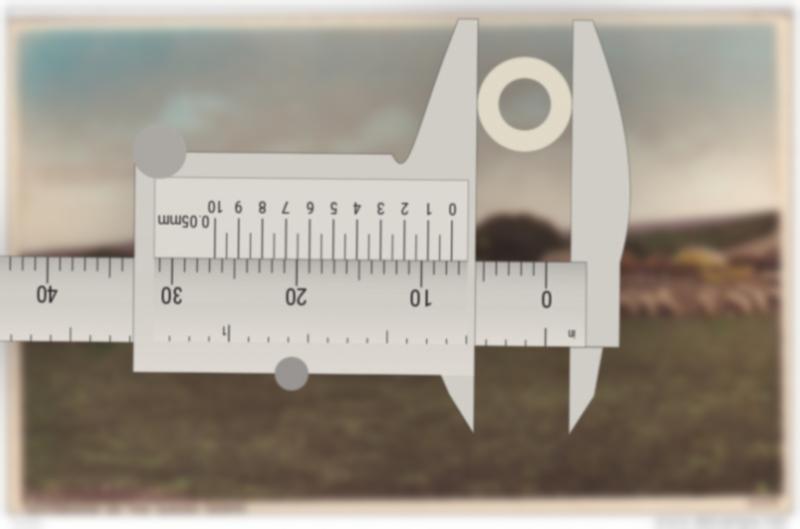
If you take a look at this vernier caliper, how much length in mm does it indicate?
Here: 7.6 mm
